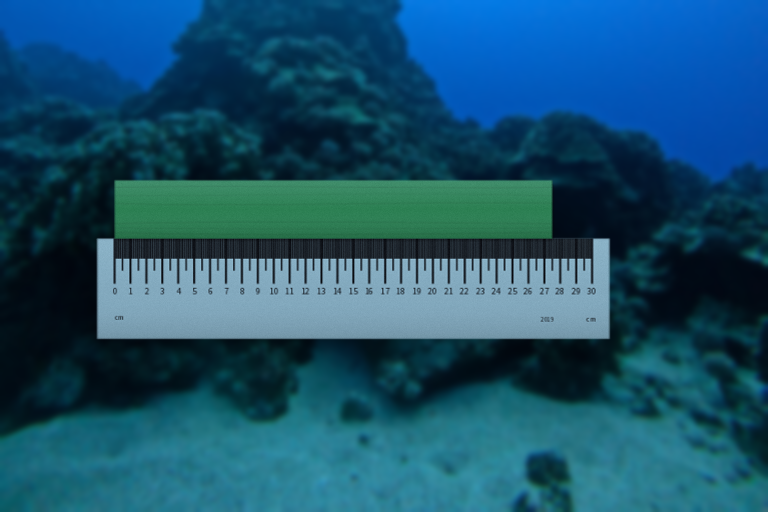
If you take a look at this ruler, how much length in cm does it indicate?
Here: 27.5 cm
